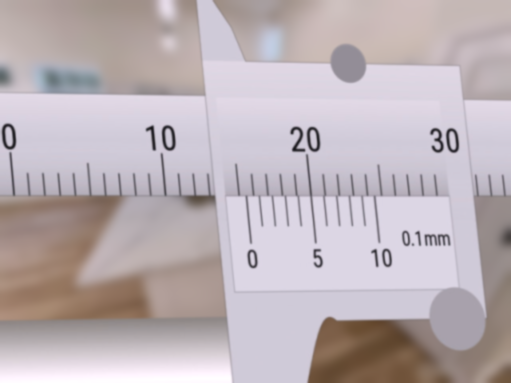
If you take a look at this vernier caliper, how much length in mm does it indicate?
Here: 15.5 mm
